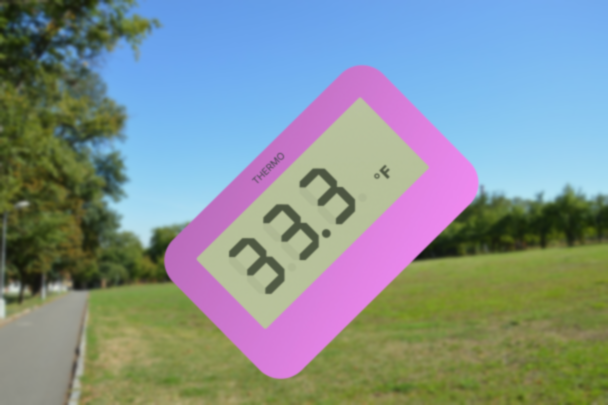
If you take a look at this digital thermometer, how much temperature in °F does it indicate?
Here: 33.3 °F
